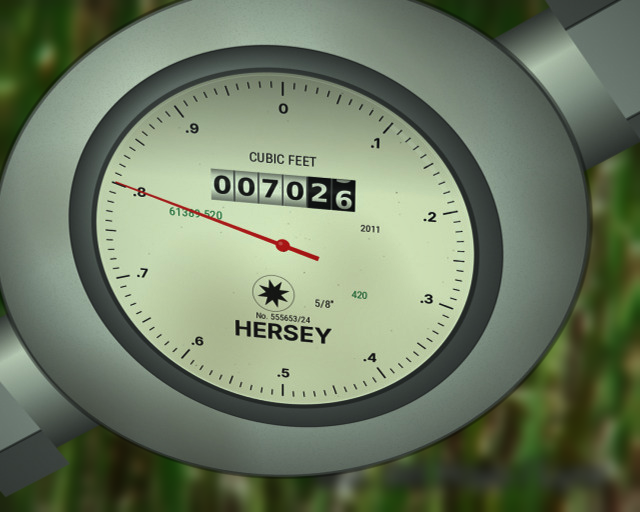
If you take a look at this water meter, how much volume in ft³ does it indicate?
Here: 7025.80 ft³
